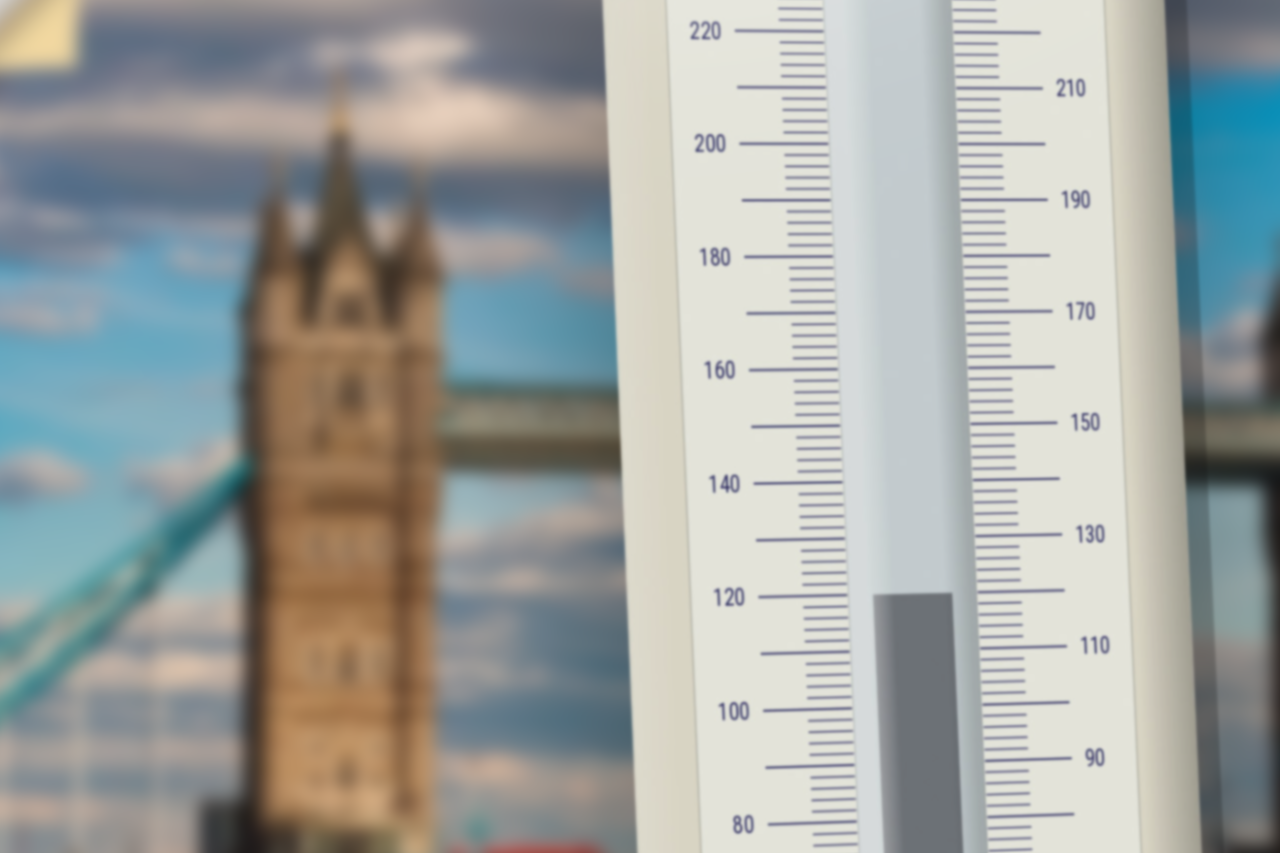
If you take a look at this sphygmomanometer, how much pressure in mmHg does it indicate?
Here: 120 mmHg
